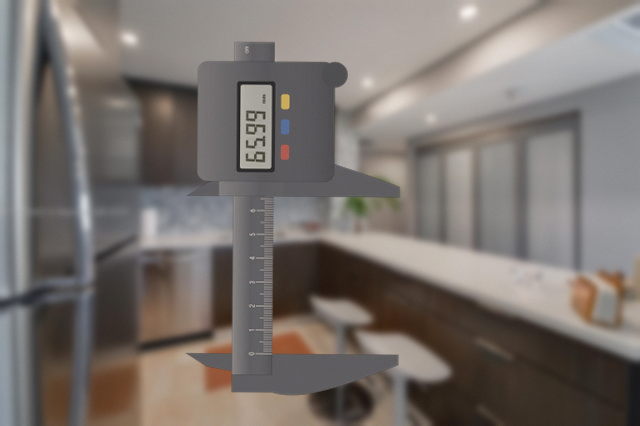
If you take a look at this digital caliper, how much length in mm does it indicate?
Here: 65.99 mm
